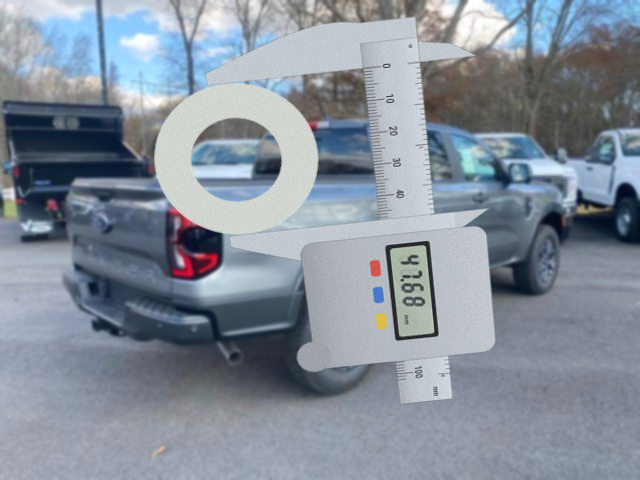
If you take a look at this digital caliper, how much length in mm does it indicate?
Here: 47.68 mm
